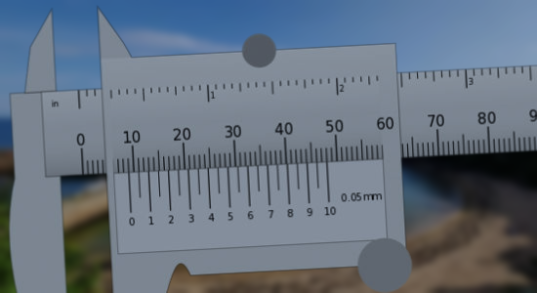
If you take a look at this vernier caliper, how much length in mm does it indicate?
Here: 9.0 mm
